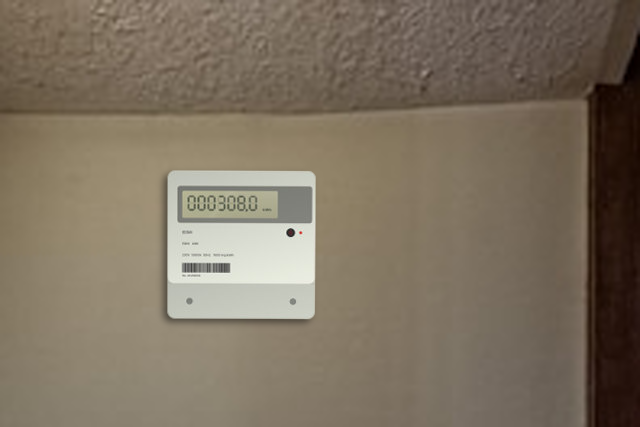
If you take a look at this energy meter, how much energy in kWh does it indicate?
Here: 308.0 kWh
